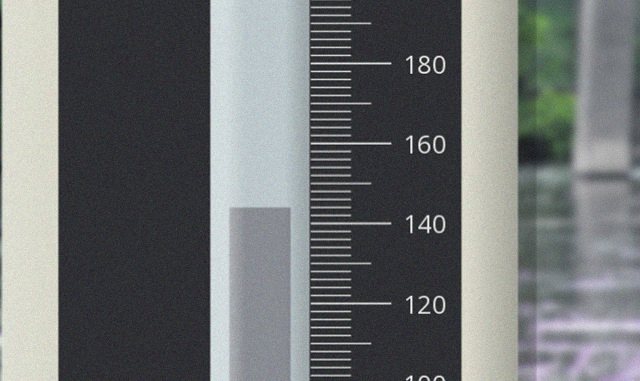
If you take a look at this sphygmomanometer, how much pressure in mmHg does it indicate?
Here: 144 mmHg
